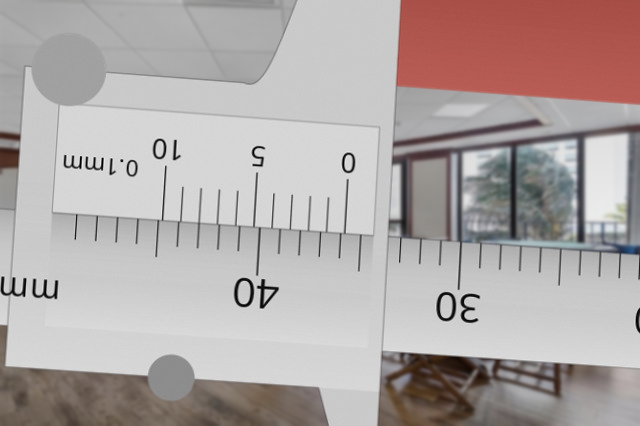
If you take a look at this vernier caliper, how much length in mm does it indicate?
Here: 35.8 mm
